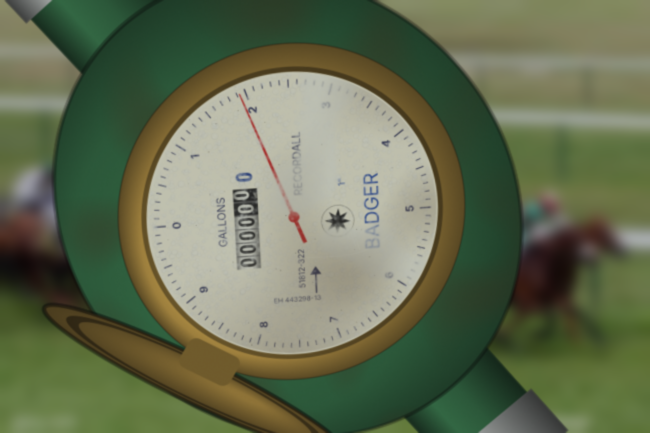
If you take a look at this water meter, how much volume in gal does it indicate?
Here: 1.9 gal
